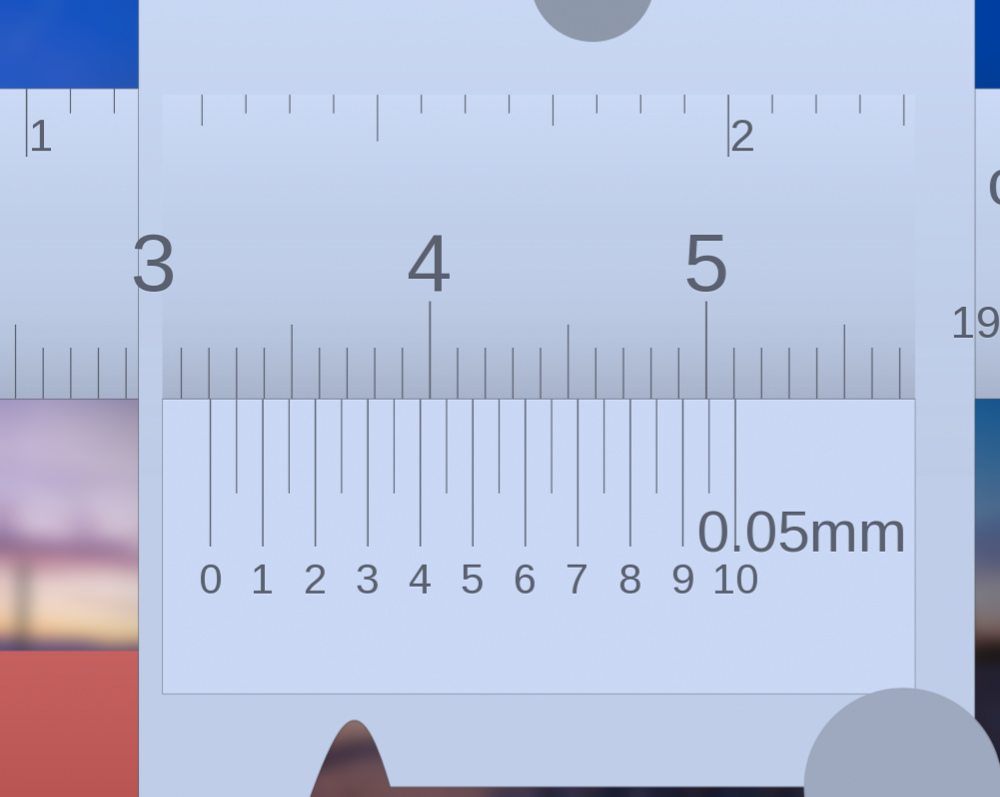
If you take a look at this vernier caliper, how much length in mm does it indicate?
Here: 32.05 mm
